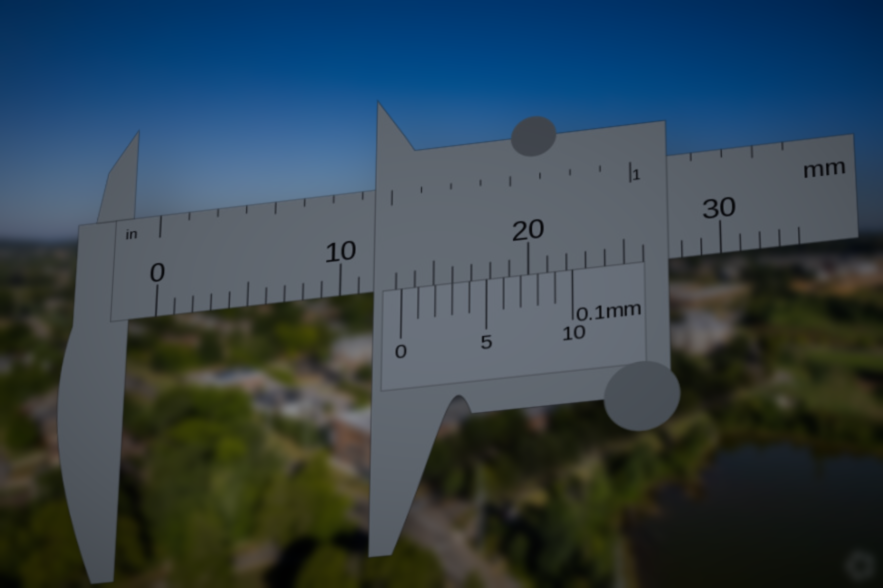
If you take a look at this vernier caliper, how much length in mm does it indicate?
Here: 13.3 mm
